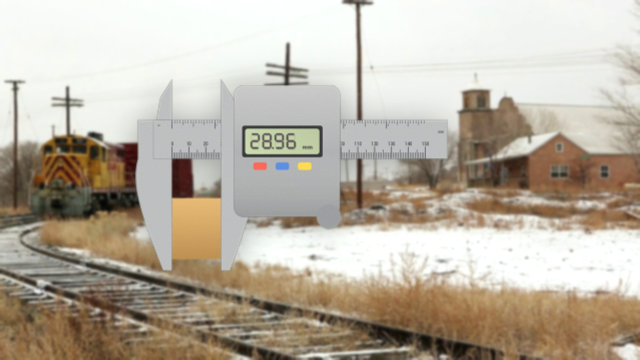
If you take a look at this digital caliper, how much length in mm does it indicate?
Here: 28.96 mm
